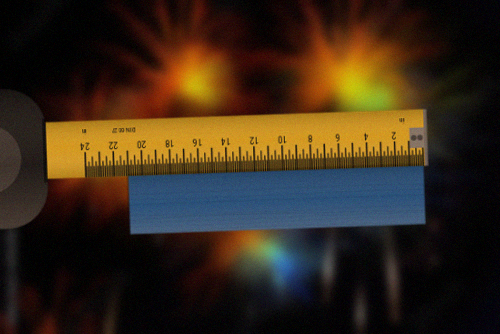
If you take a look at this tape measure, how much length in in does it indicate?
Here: 21 in
